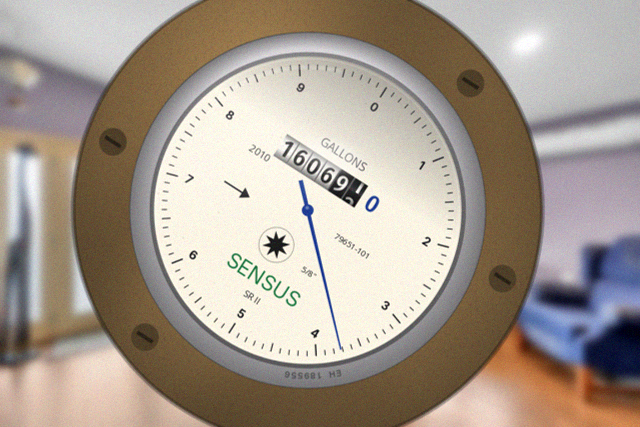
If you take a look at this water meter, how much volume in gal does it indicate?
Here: 1606913.7 gal
